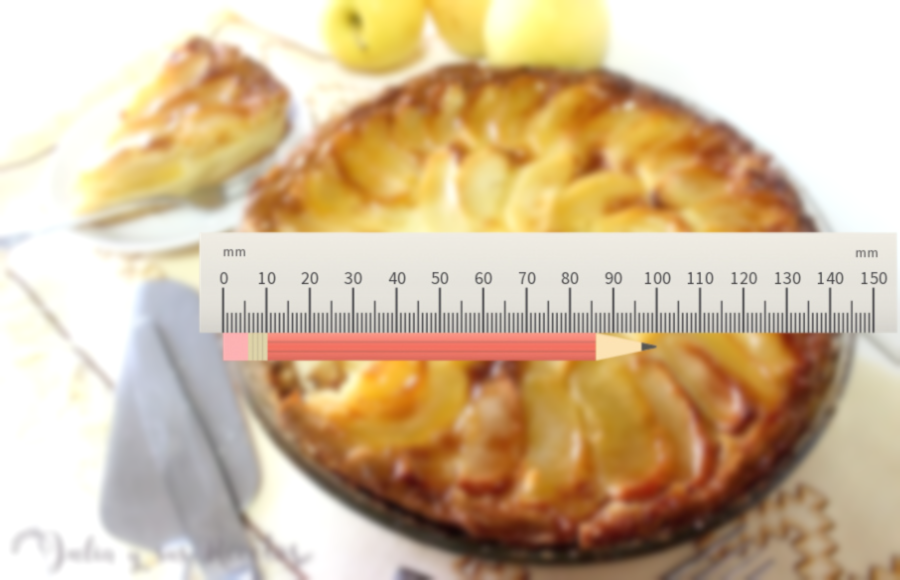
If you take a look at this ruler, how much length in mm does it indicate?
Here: 100 mm
